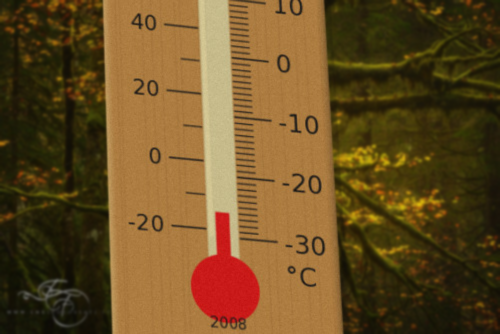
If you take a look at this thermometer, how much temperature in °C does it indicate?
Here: -26 °C
